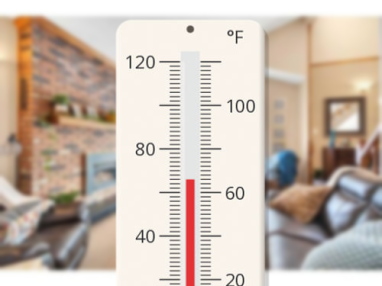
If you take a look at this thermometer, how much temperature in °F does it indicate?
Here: 66 °F
